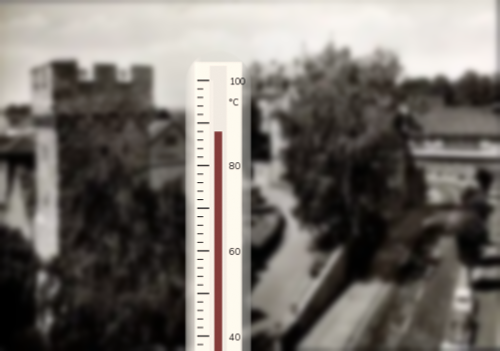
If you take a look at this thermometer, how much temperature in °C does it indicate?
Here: 88 °C
